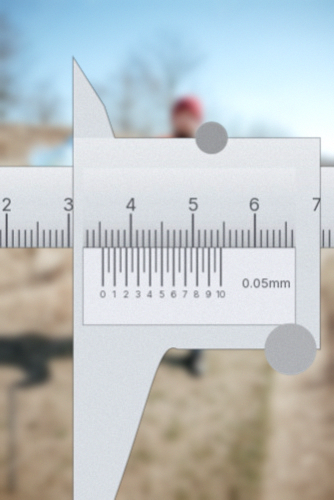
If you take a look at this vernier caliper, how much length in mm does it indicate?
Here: 35.5 mm
